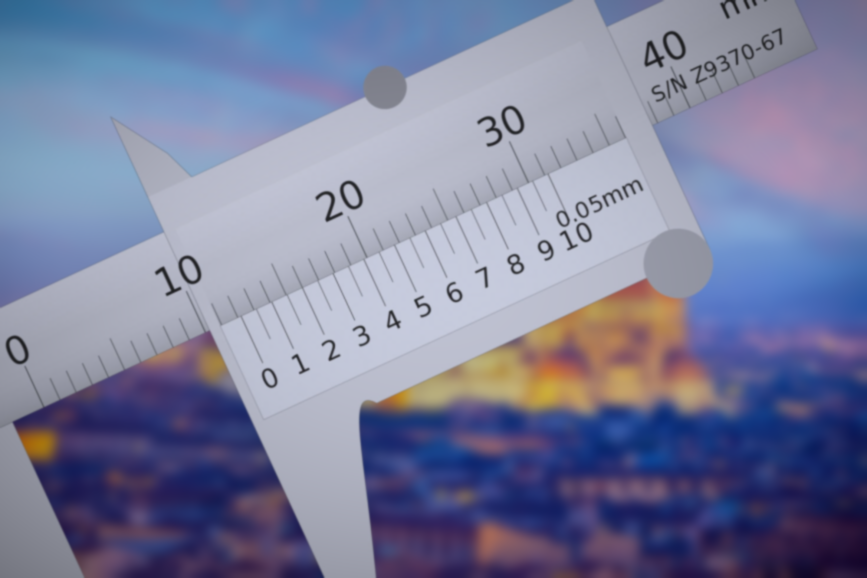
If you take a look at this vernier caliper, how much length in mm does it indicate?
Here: 12.2 mm
